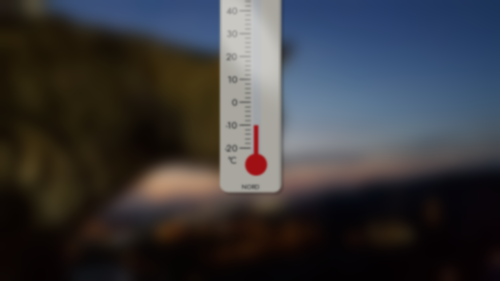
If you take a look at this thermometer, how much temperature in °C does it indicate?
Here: -10 °C
